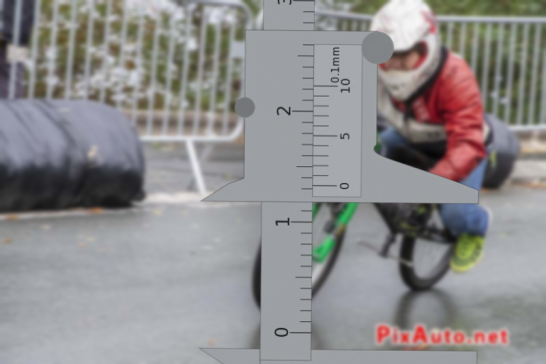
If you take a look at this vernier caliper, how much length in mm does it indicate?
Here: 13.3 mm
